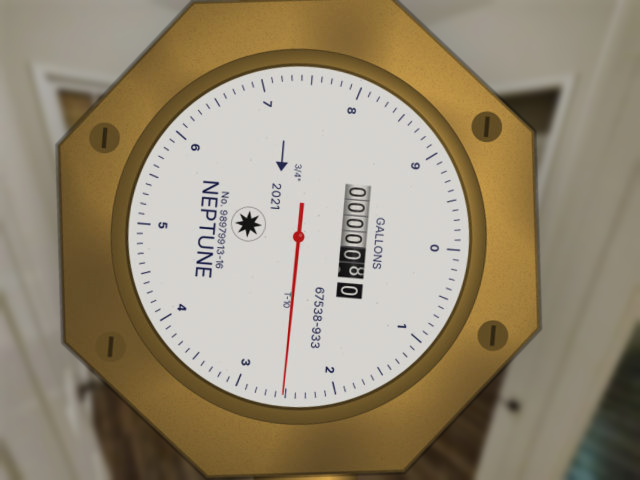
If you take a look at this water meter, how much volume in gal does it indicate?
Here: 82.5 gal
